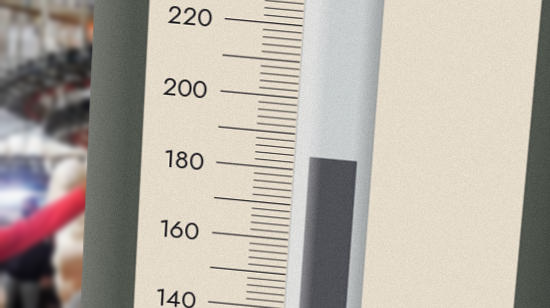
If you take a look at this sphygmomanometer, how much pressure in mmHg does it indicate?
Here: 184 mmHg
